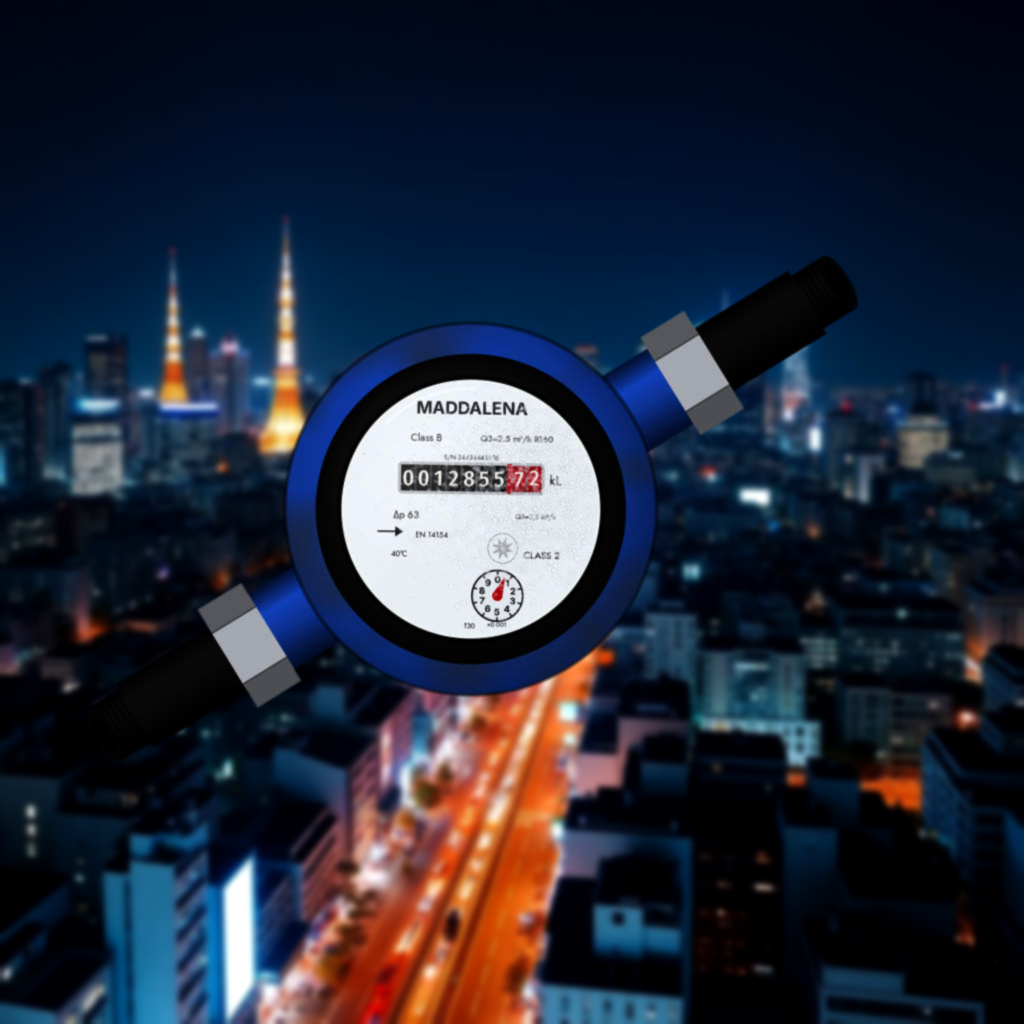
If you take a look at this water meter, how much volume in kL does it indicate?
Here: 12855.720 kL
